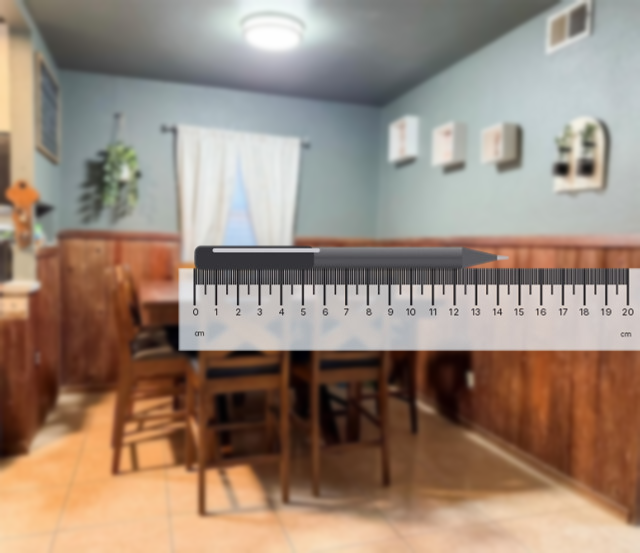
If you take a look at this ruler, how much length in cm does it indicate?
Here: 14.5 cm
